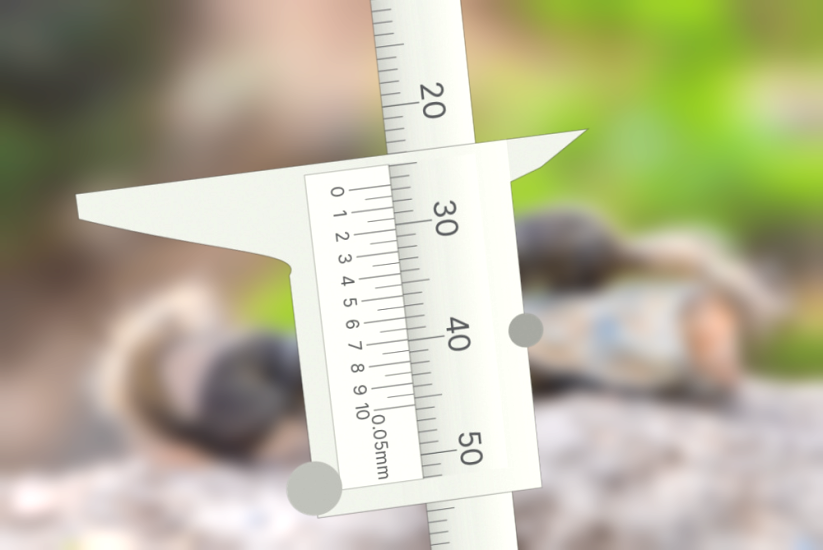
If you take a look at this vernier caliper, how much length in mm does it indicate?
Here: 26.6 mm
